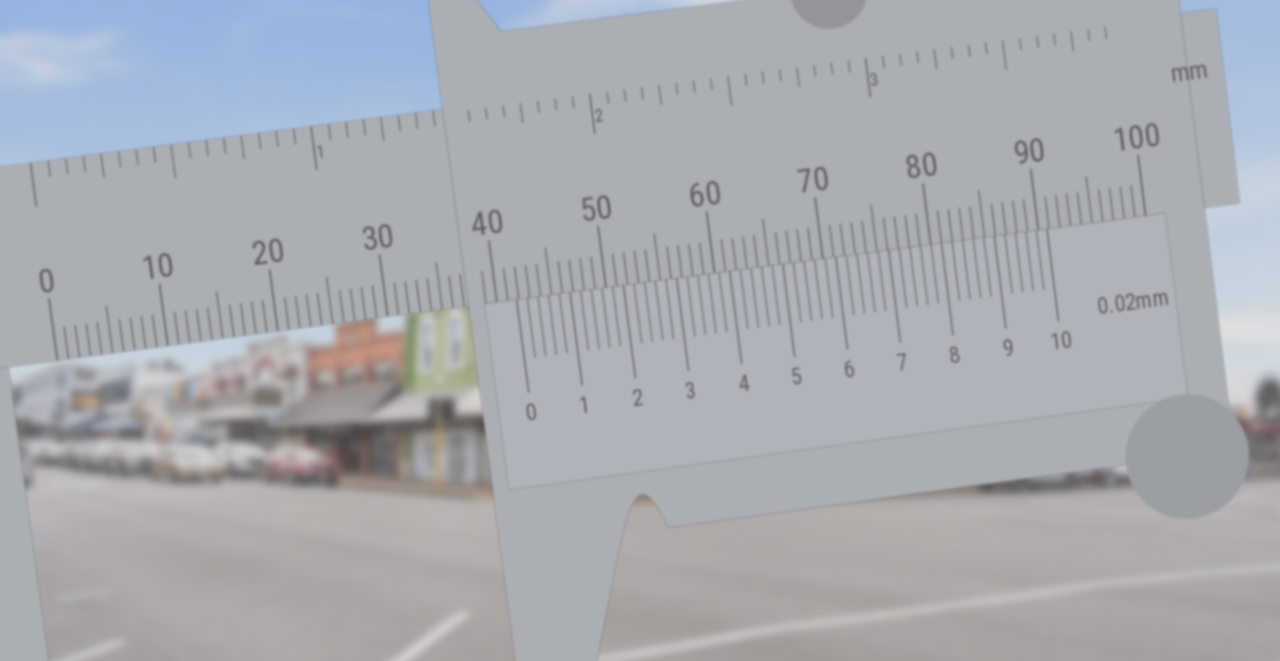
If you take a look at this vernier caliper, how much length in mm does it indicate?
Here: 41.8 mm
